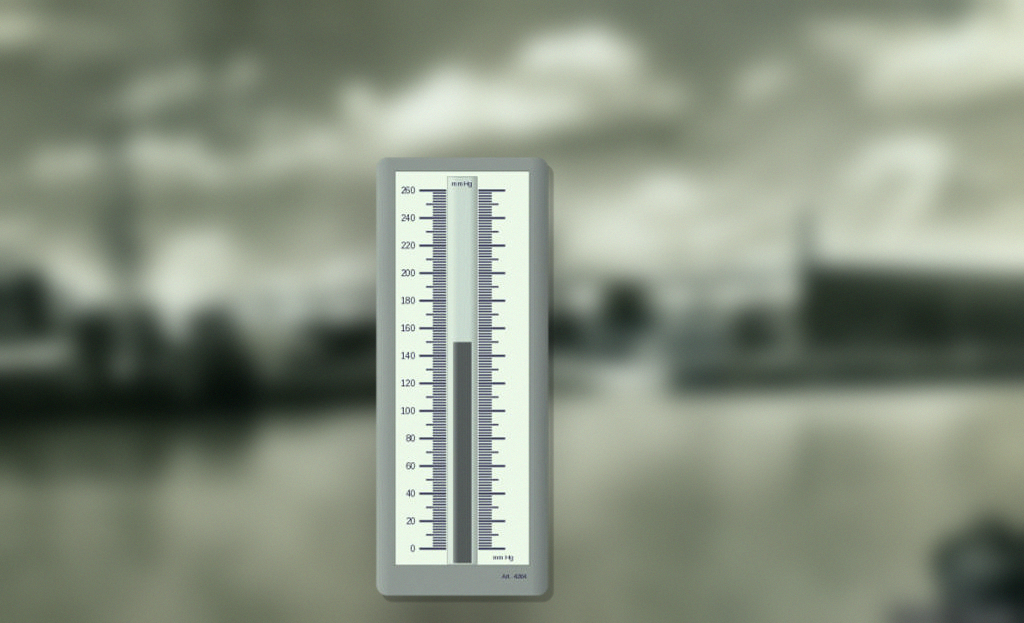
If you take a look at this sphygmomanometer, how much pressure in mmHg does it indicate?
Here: 150 mmHg
